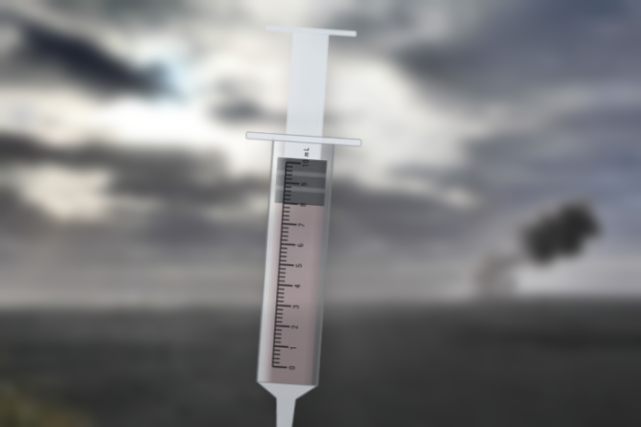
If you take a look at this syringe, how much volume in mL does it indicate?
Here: 8 mL
